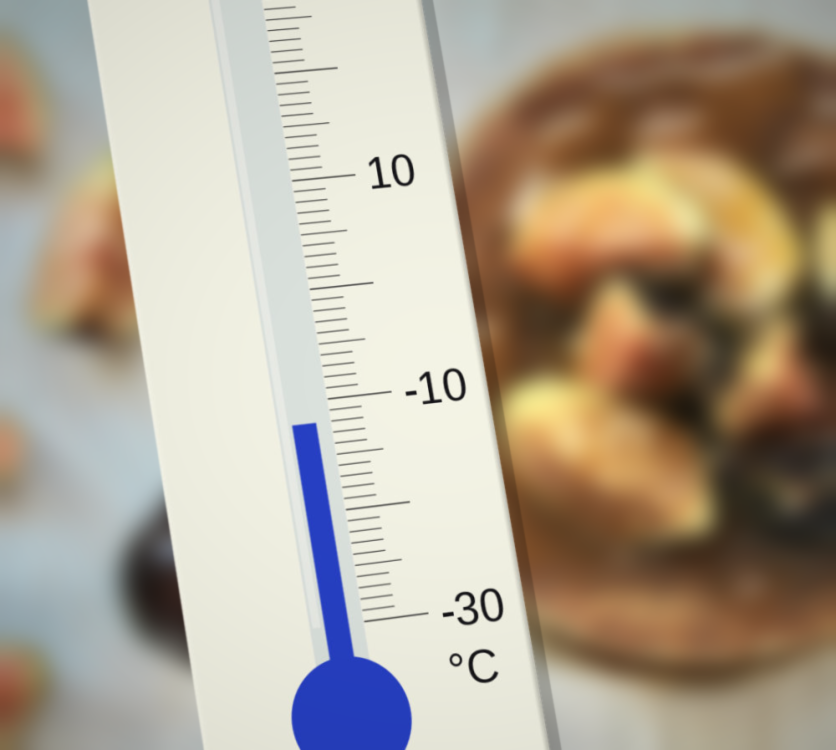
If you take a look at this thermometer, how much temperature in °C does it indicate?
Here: -12 °C
